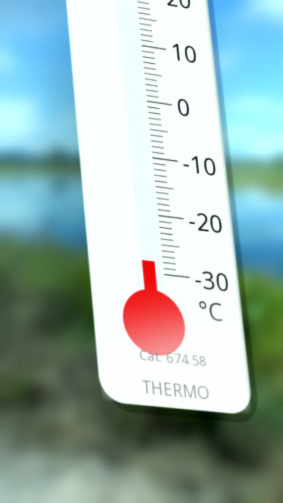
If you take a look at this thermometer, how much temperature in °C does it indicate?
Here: -28 °C
